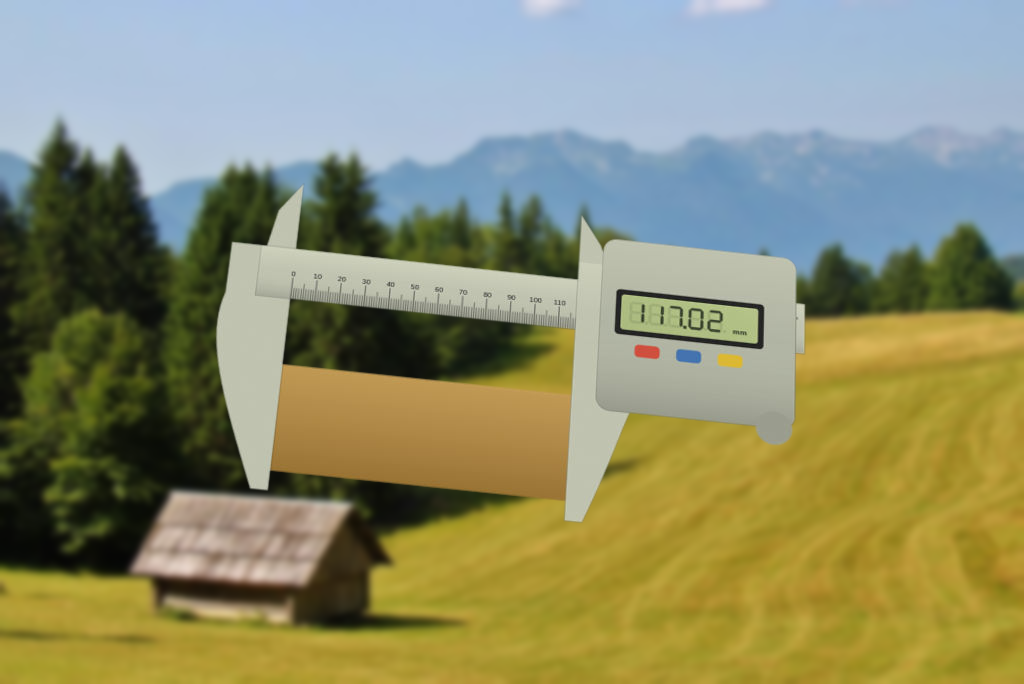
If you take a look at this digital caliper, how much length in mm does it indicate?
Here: 117.02 mm
